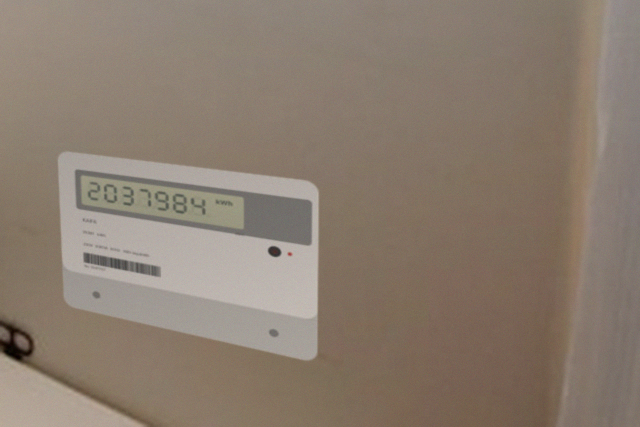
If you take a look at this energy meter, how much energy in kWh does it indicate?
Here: 2037984 kWh
